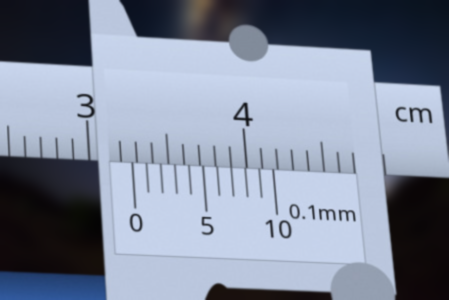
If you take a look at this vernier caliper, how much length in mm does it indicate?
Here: 32.7 mm
